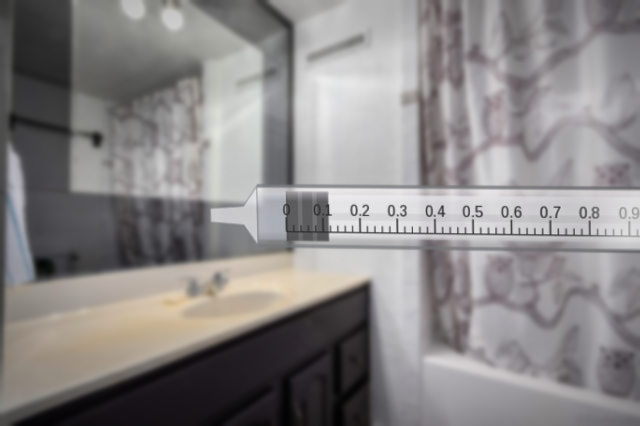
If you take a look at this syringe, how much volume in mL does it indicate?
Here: 0 mL
